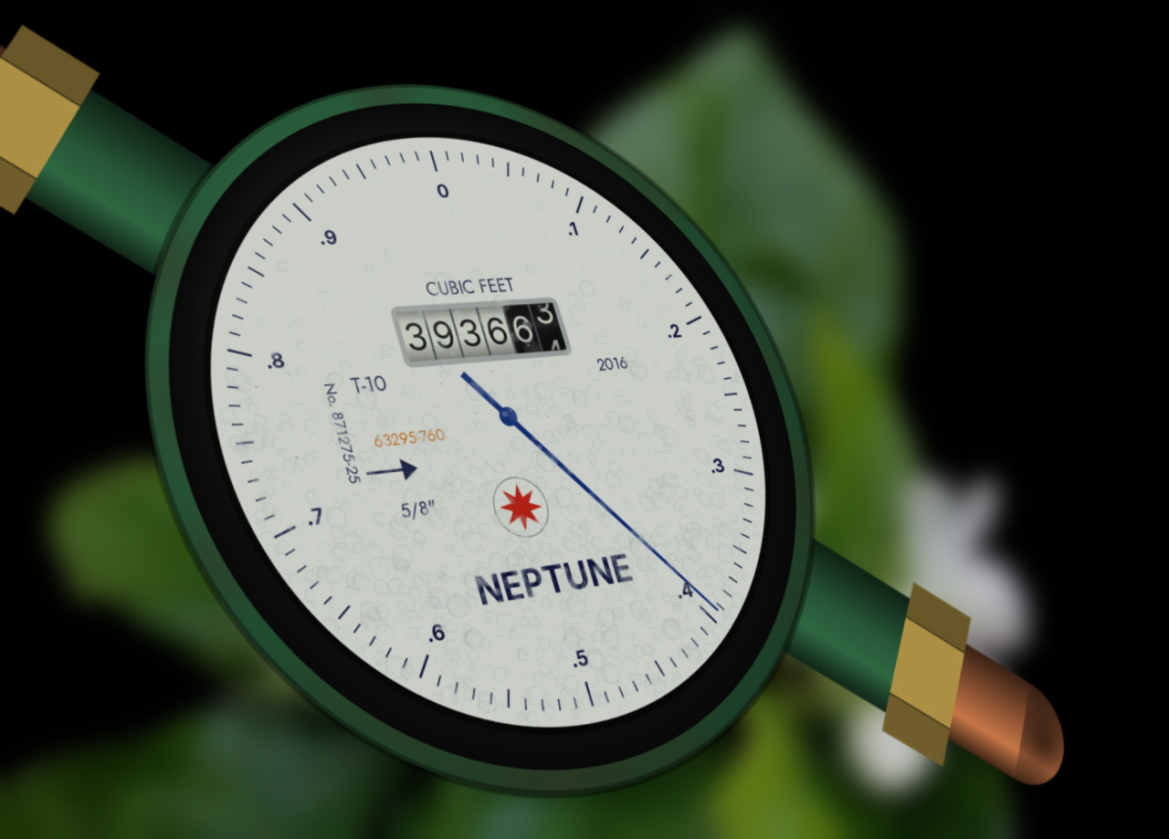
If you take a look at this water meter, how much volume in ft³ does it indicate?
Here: 393663.39 ft³
